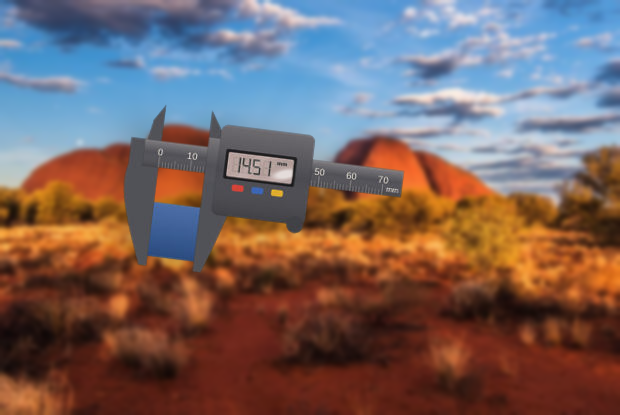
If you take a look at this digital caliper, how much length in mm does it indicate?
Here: 14.51 mm
